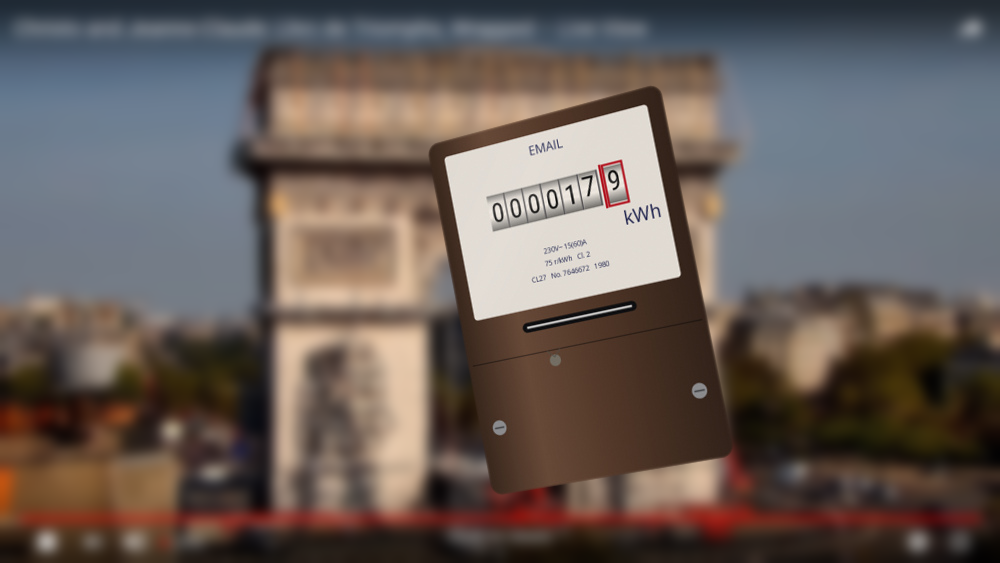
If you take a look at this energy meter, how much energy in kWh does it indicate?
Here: 17.9 kWh
